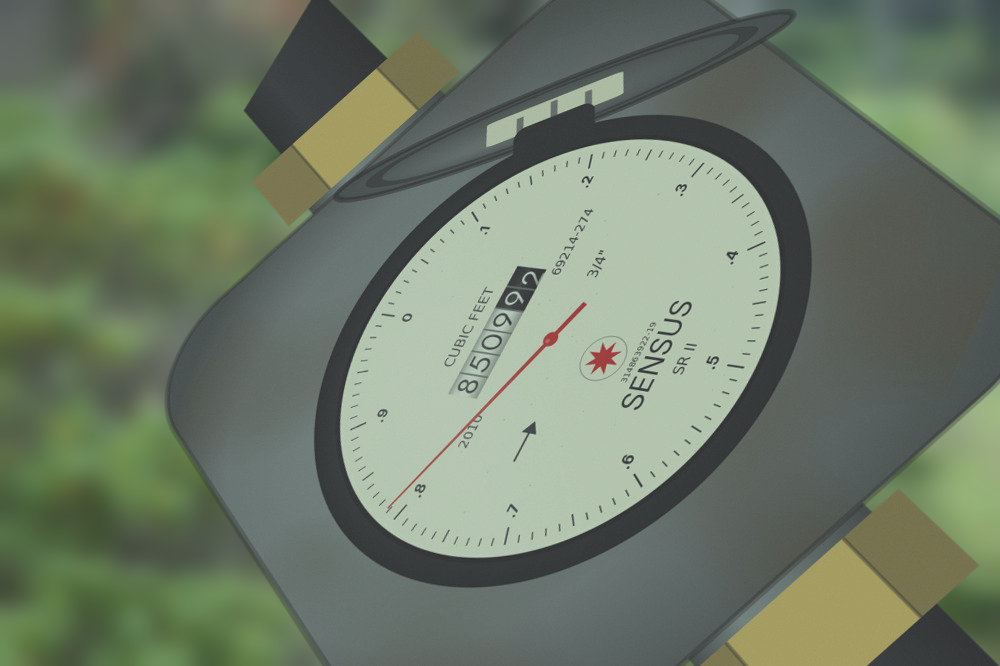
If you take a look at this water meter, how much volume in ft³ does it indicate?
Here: 850991.81 ft³
